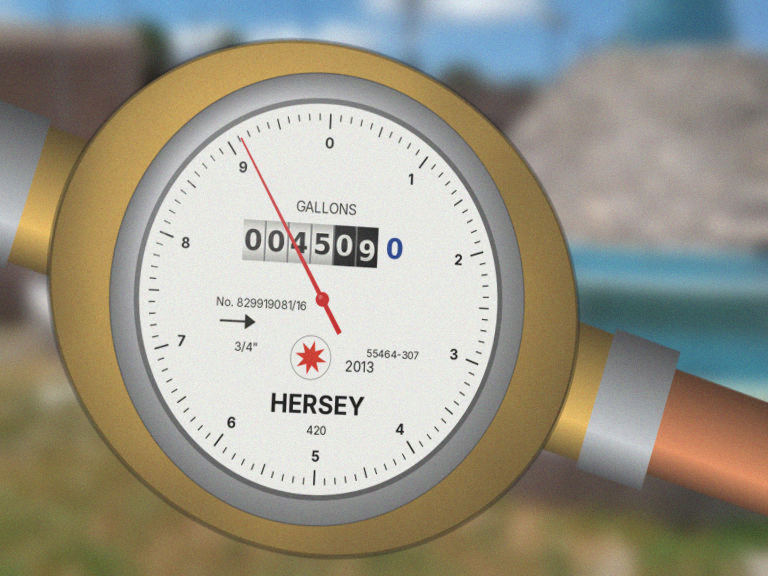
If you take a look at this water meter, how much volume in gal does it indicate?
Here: 45089.1 gal
